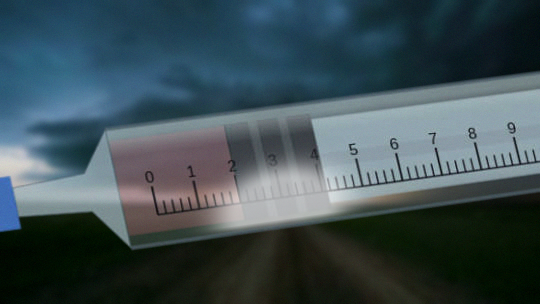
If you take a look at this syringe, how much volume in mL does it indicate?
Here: 2 mL
